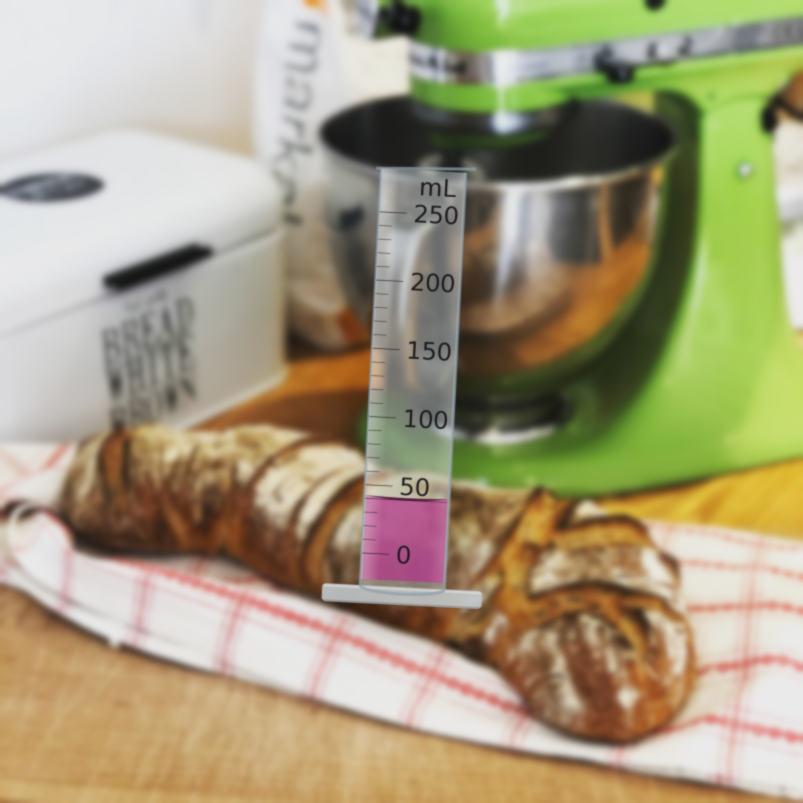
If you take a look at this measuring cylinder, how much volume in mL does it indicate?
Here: 40 mL
